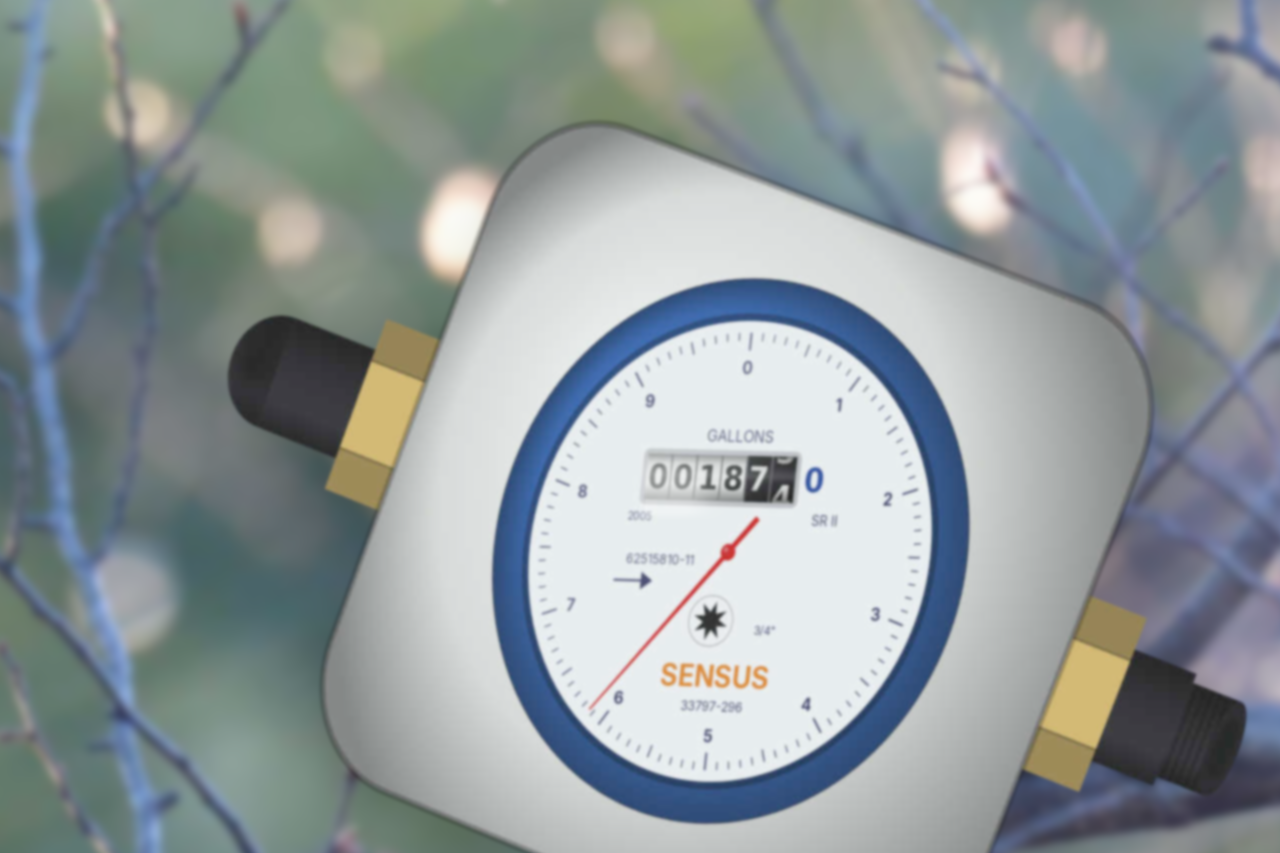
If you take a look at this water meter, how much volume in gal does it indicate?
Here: 18736.1 gal
